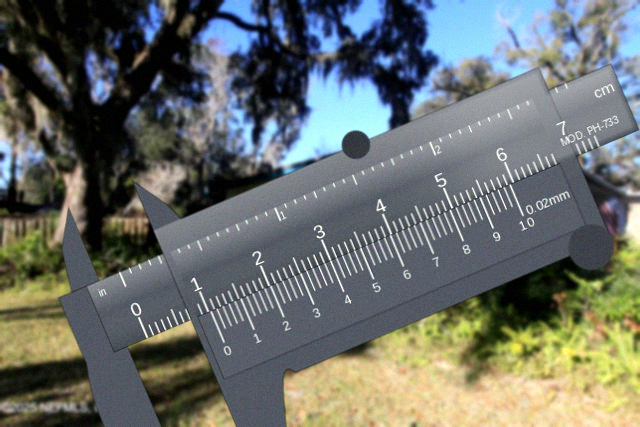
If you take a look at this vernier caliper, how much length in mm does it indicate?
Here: 10.4 mm
